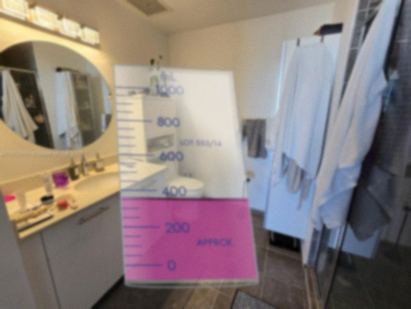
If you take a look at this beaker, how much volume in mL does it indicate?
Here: 350 mL
